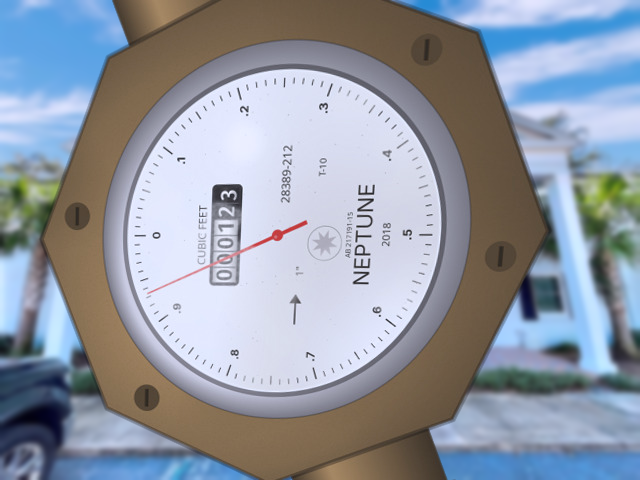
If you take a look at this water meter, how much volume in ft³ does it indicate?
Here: 122.93 ft³
